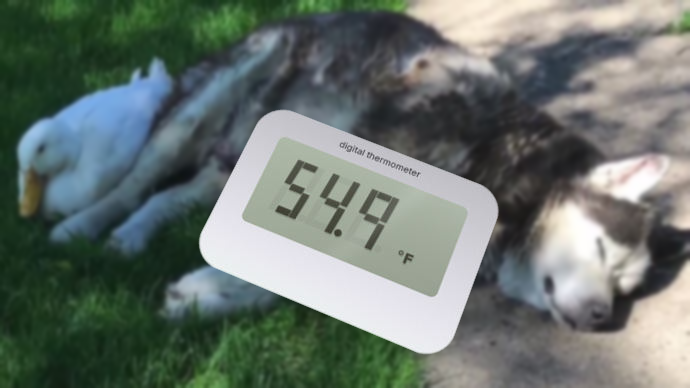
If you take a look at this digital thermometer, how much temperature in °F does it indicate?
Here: 54.9 °F
